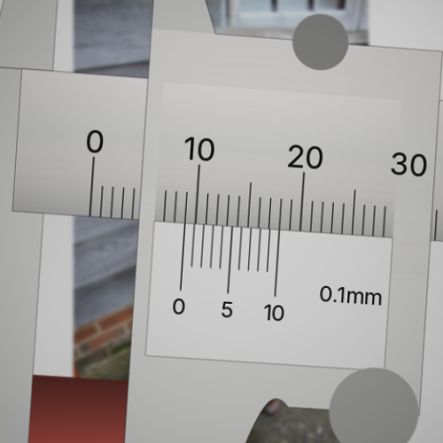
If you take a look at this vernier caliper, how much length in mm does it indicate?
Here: 9.0 mm
